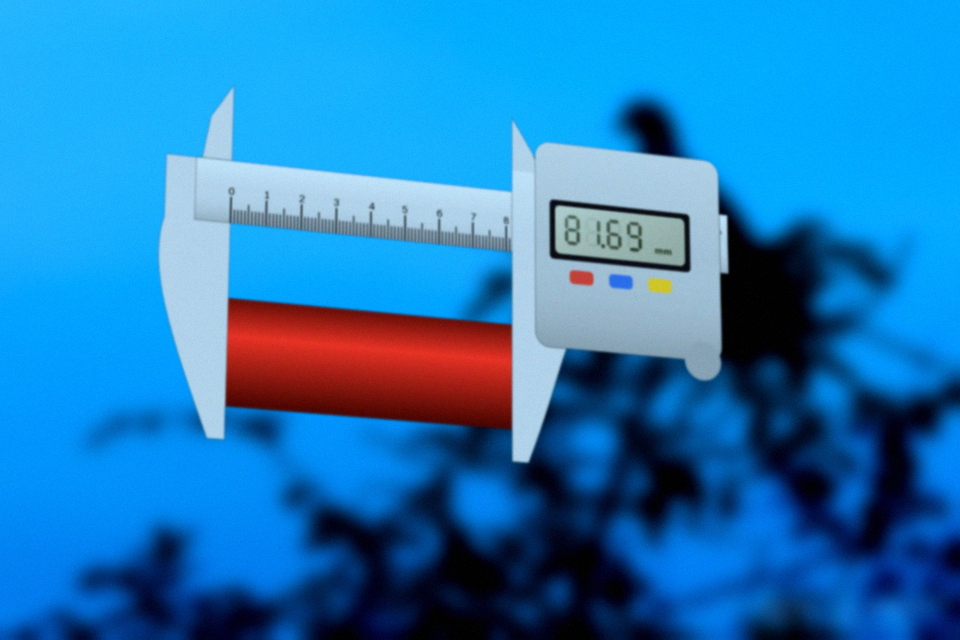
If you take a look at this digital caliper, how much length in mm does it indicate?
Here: 81.69 mm
